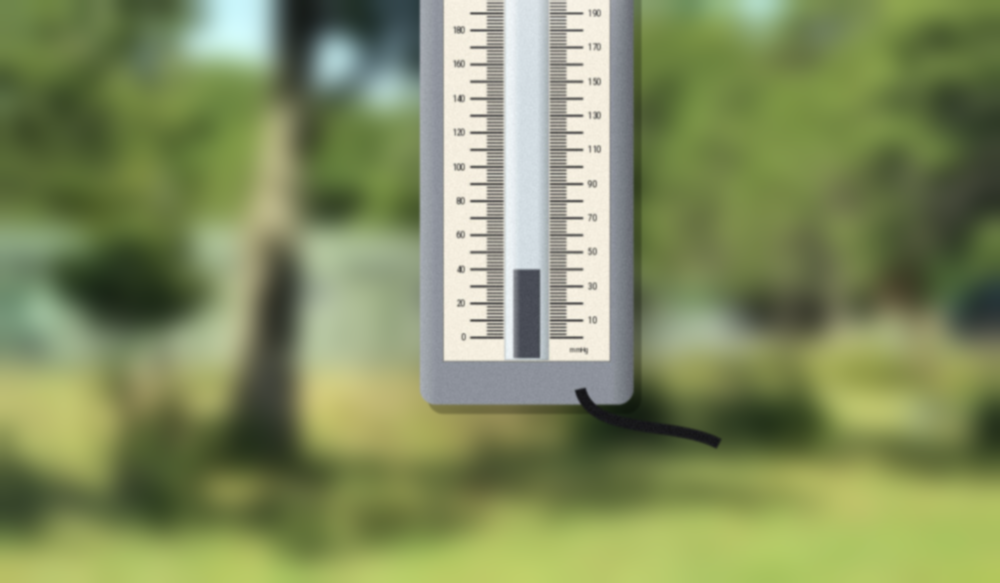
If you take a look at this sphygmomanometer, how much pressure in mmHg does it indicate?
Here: 40 mmHg
